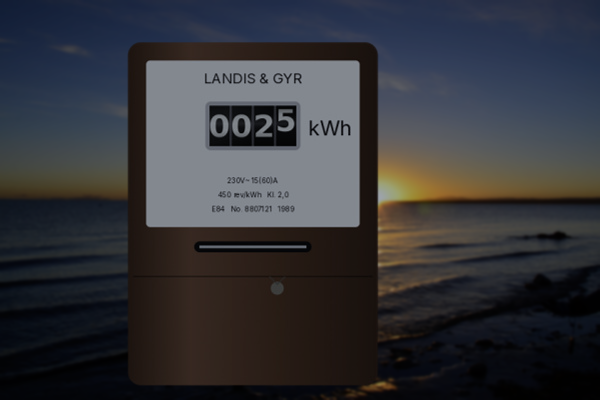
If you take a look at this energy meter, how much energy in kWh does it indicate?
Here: 25 kWh
